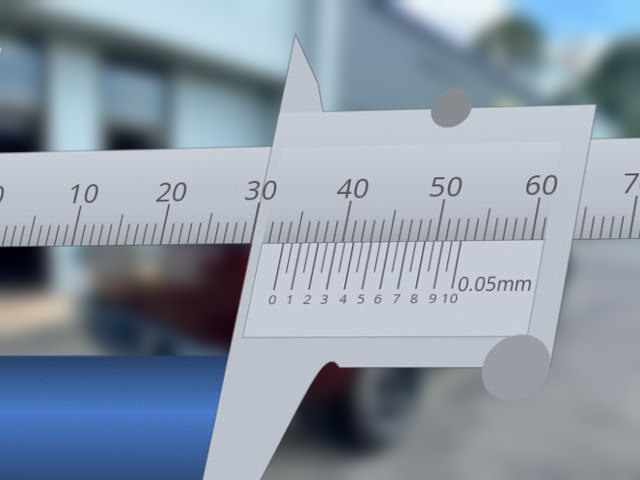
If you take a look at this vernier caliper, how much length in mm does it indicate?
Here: 33.6 mm
